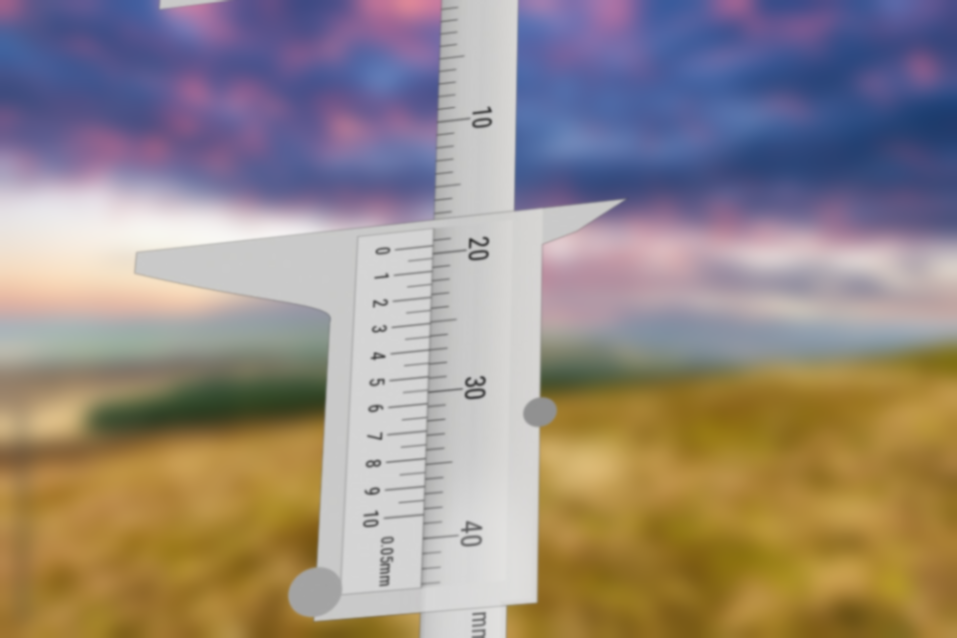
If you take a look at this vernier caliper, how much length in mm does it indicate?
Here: 19.4 mm
